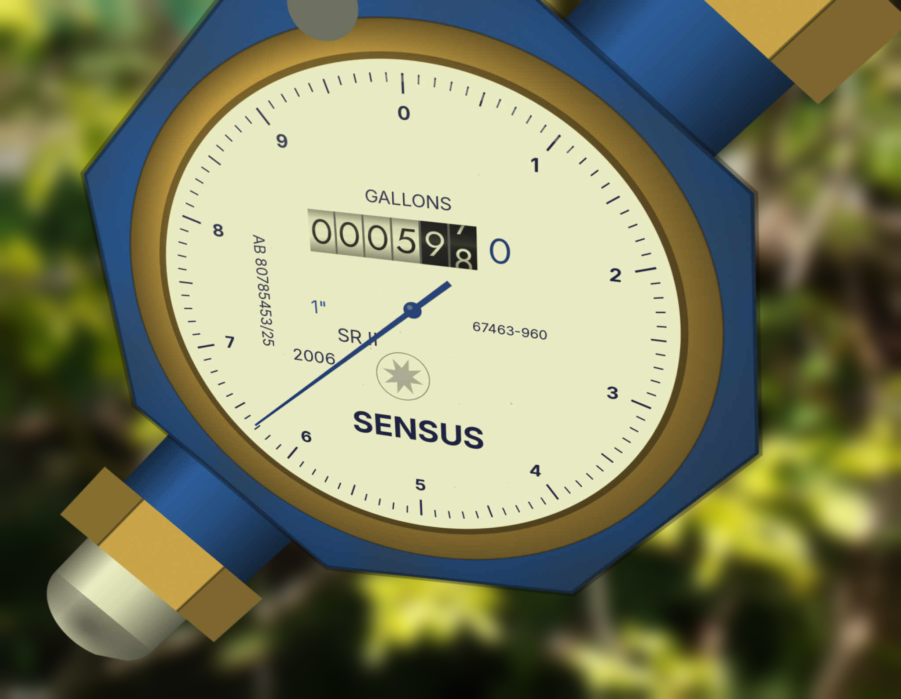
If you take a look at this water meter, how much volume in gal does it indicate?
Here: 5976.3 gal
